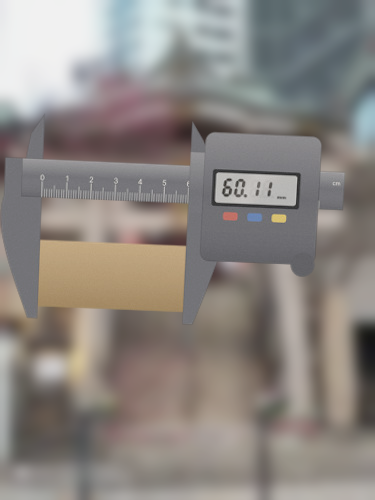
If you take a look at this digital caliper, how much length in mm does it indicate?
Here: 60.11 mm
